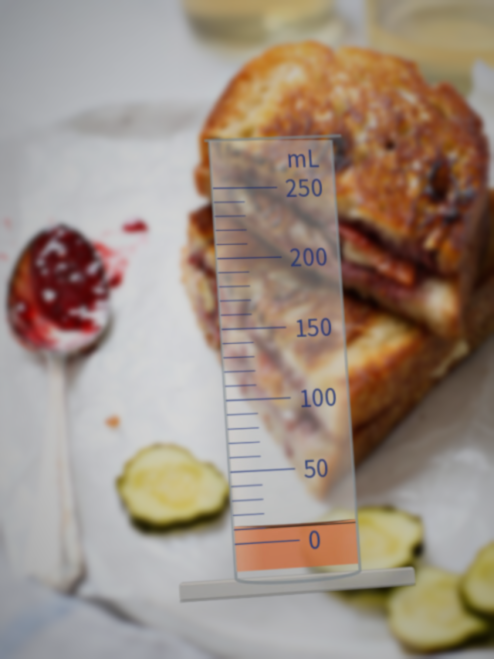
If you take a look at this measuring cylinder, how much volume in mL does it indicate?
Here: 10 mL
